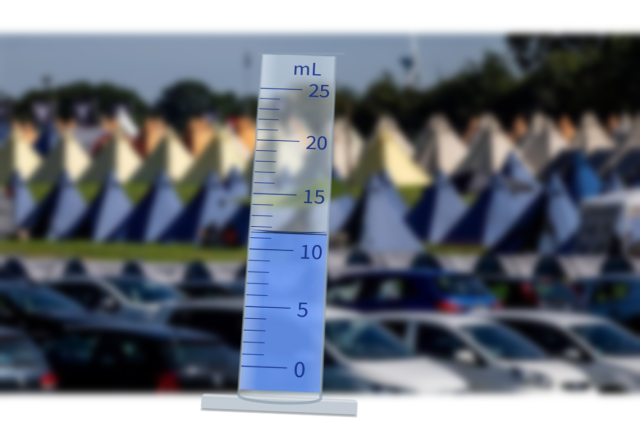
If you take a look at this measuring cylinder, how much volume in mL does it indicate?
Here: 11.5 mL
